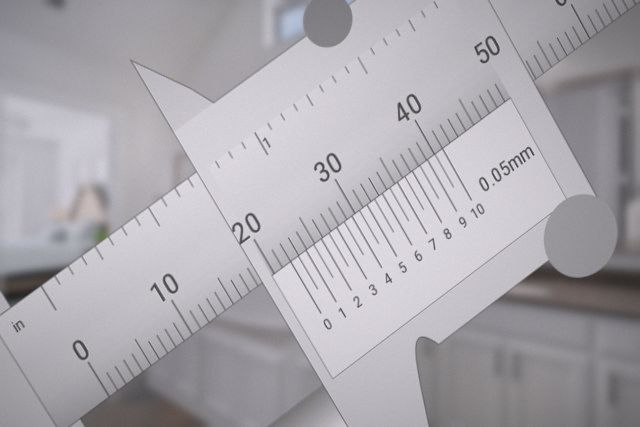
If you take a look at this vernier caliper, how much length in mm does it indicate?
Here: 22.0 mm
